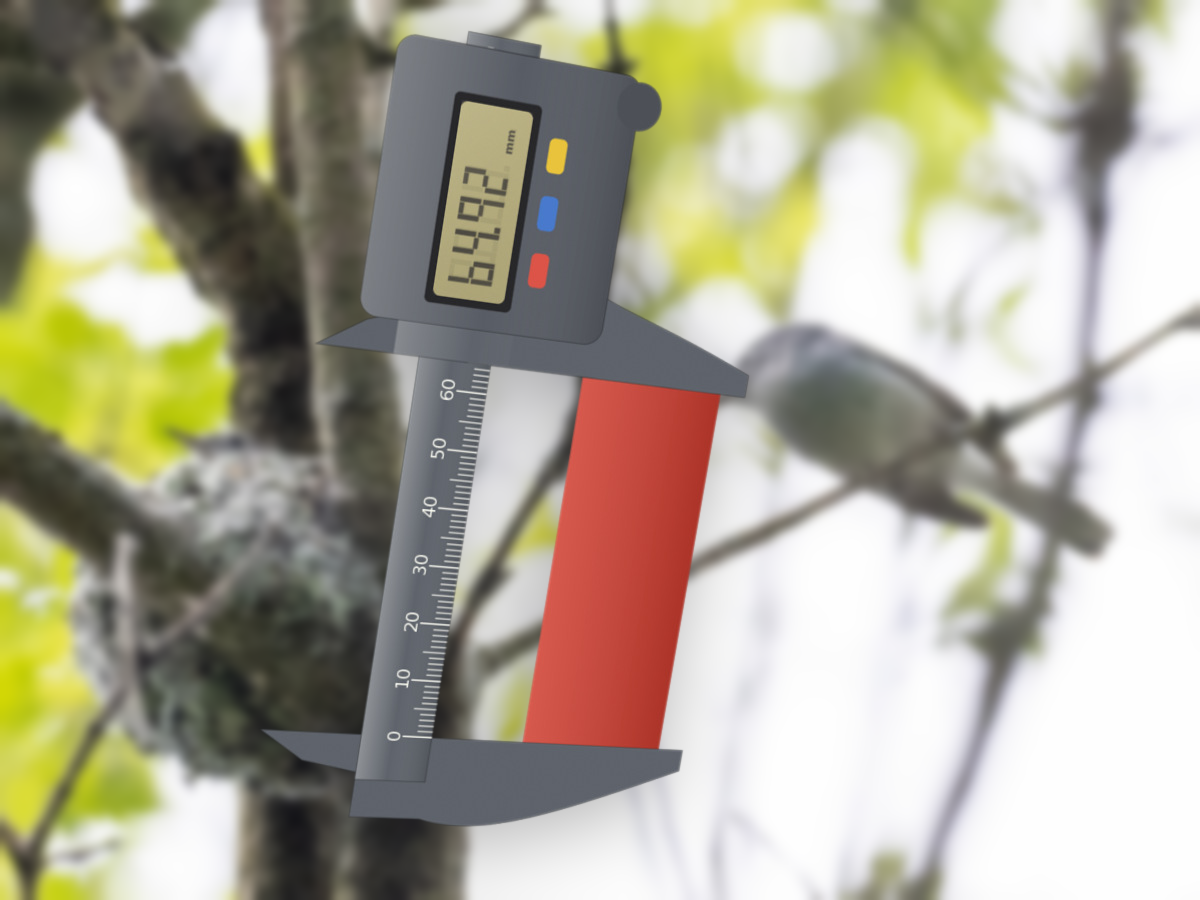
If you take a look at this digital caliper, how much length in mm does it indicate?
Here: 64.92 mm
